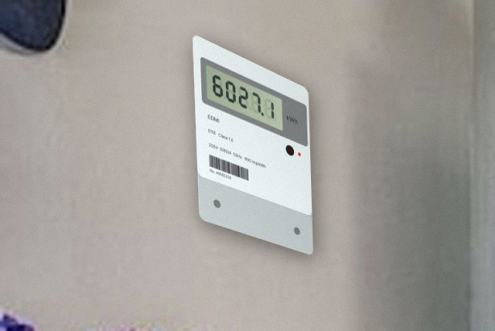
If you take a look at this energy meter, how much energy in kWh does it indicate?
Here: 6027.1 kWh
